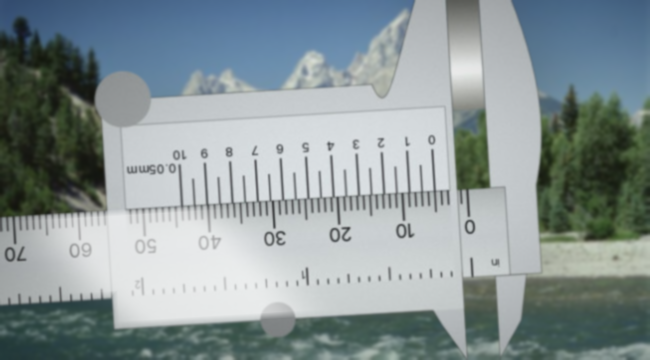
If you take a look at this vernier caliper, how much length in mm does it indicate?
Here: 5.0 mm
